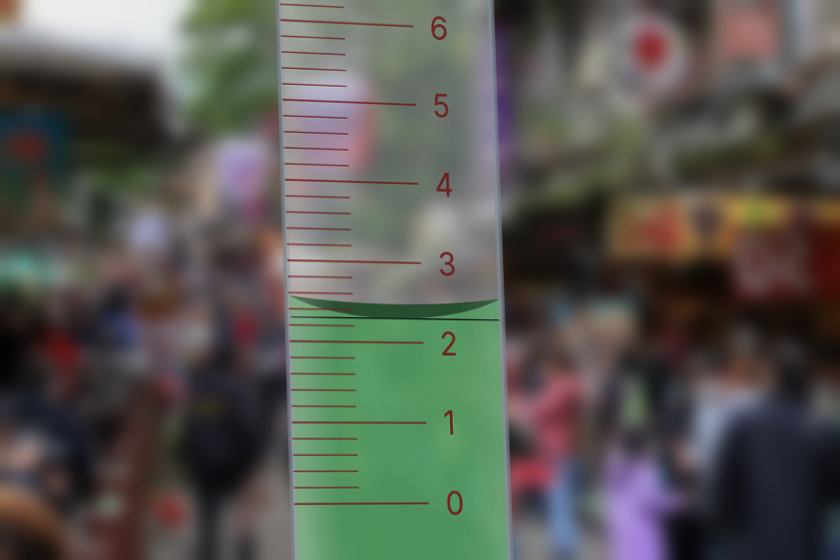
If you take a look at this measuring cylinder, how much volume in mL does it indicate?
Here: 2.3 mL
